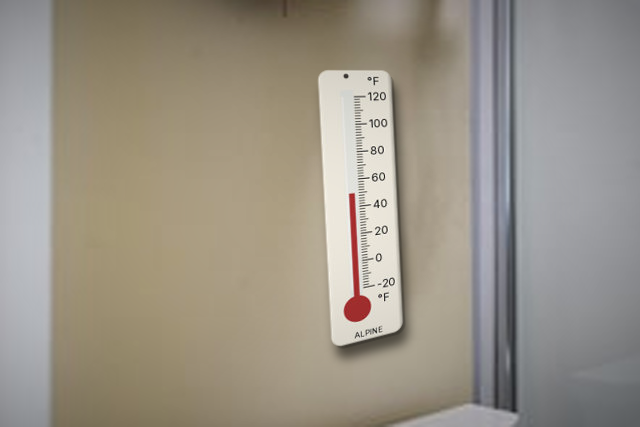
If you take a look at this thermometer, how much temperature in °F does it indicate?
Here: 50 °F
